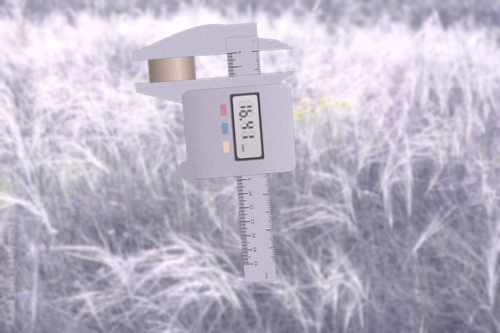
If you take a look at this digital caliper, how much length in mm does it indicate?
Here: 16.41 mm
